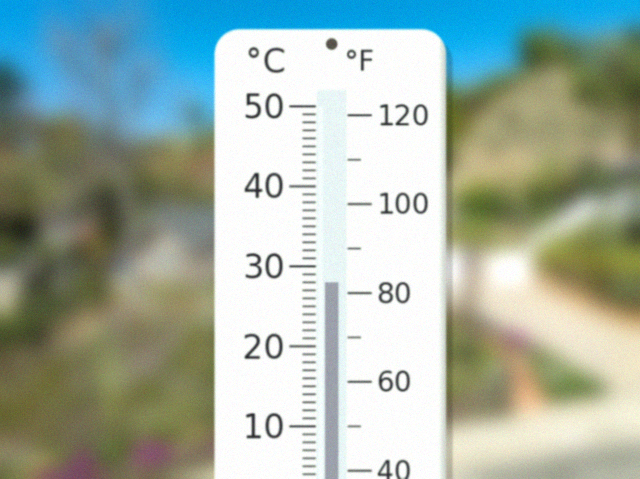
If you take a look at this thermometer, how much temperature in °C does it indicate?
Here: 28 °C
